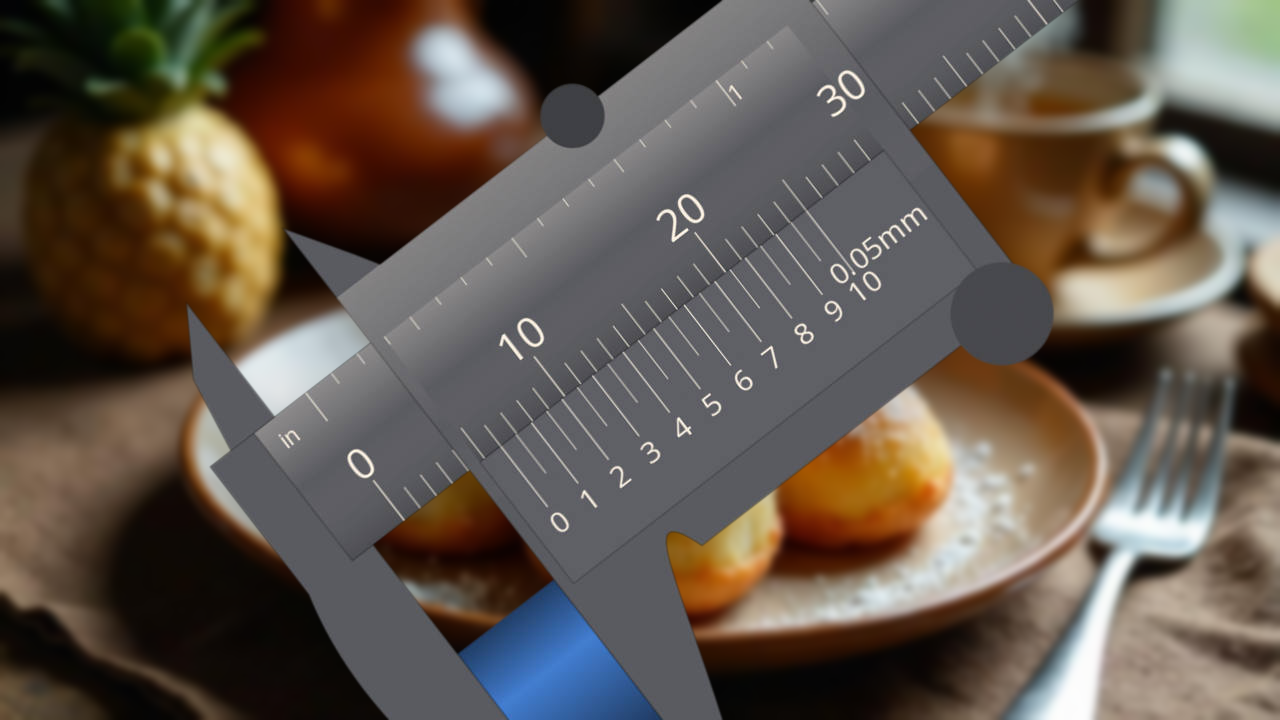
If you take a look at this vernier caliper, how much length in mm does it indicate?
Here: 6.0 mm
